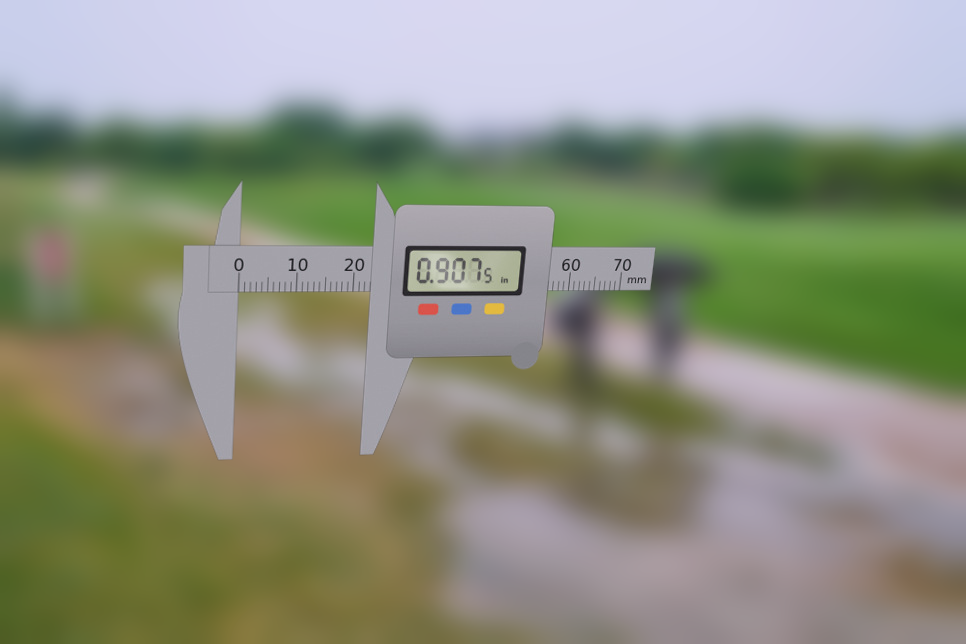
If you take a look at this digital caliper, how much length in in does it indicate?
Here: 0.9075 in
